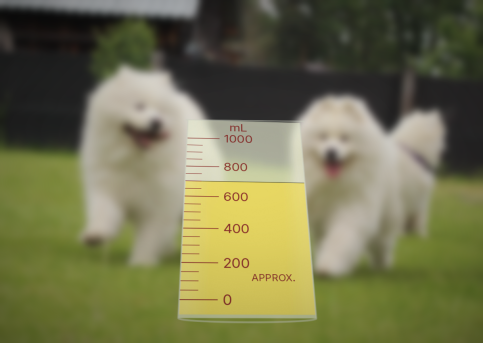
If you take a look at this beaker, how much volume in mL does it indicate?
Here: 700 mL
